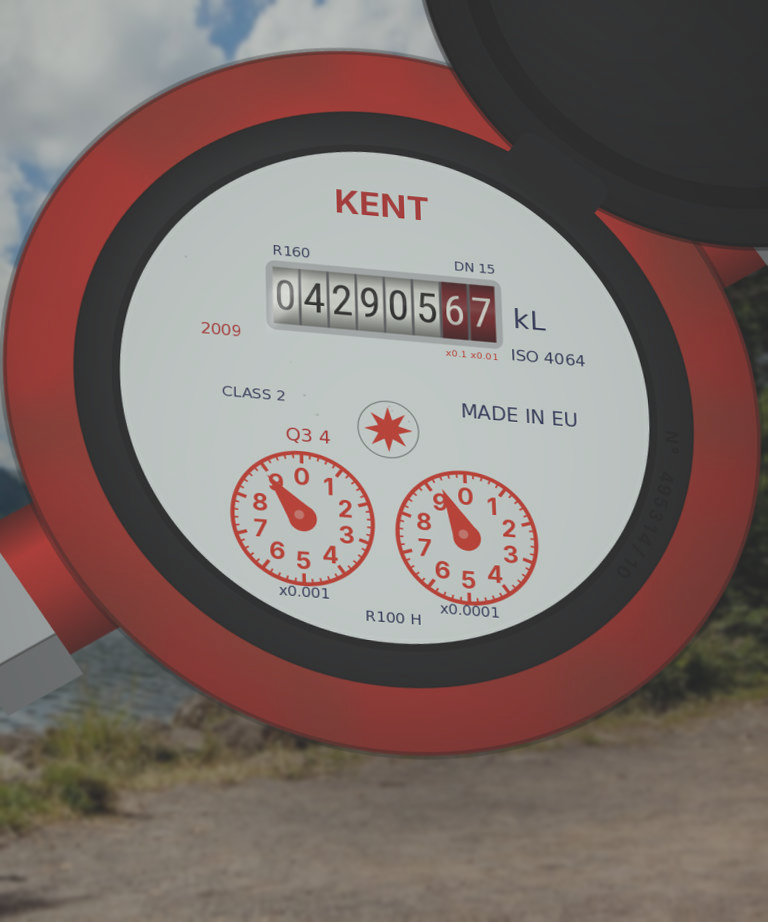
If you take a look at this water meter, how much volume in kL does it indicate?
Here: 42905.6789 kL
